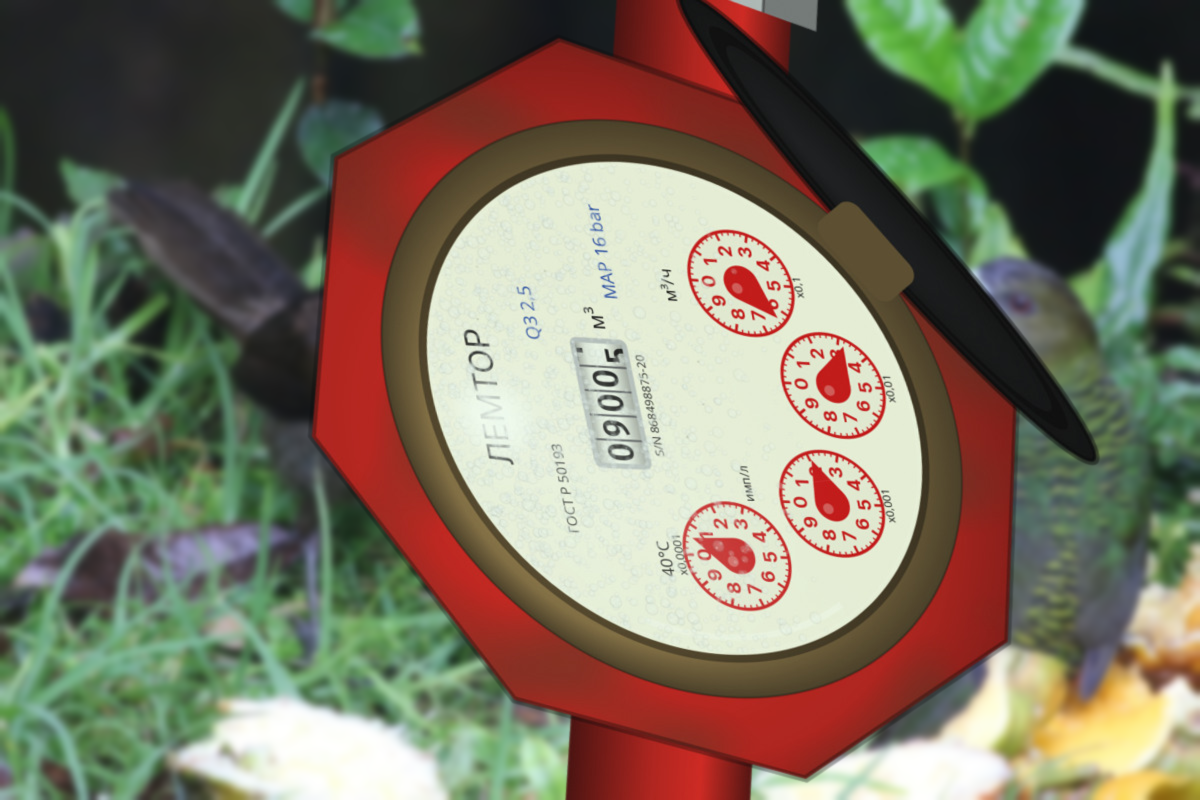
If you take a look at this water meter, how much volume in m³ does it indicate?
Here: 9004.6320 m³
